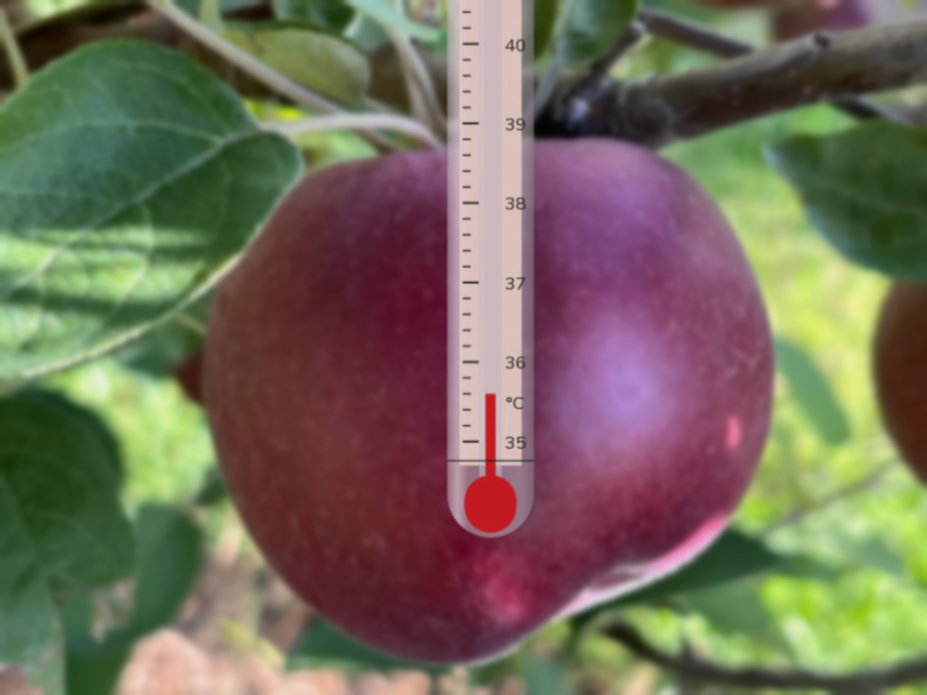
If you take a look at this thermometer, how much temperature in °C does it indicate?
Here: 35.6 °C
